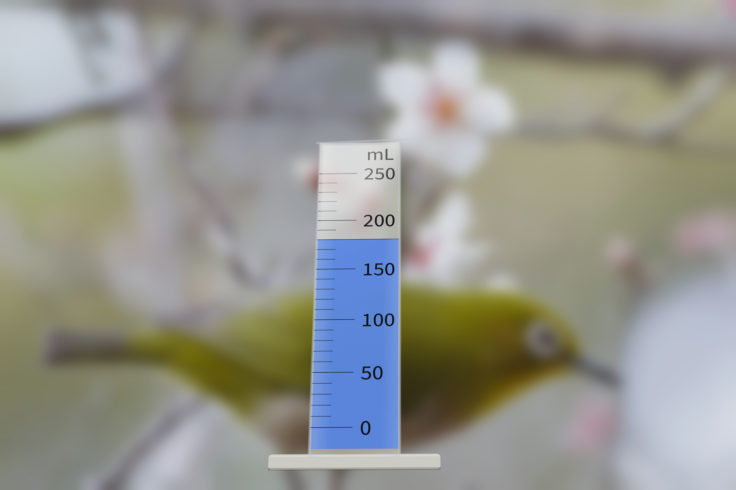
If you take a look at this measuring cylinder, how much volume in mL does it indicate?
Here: 180 mL
